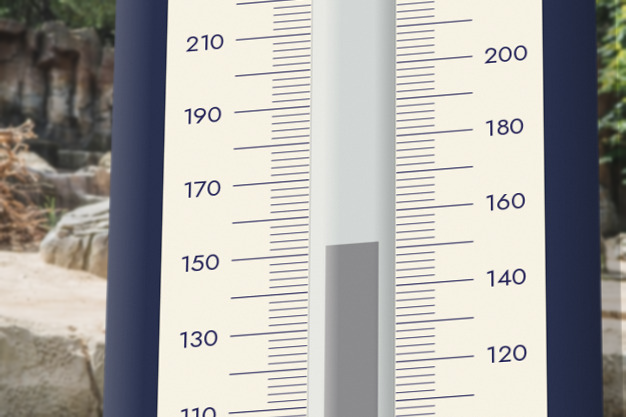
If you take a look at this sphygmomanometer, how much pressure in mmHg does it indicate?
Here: 152 mmHg
